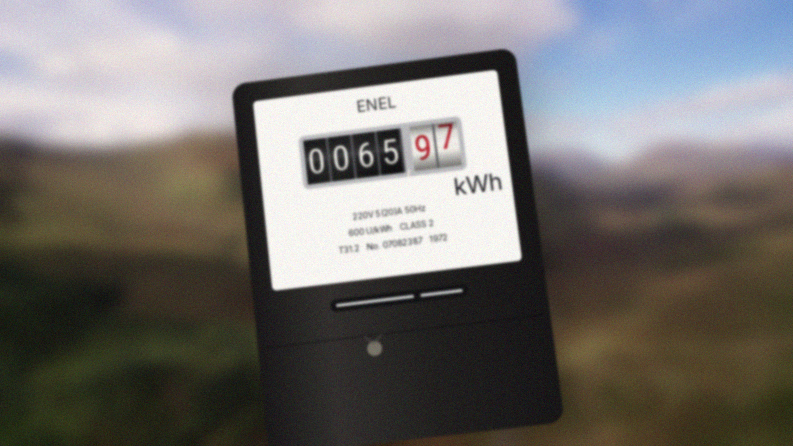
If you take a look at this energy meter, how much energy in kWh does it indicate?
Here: 65.97 kWh
